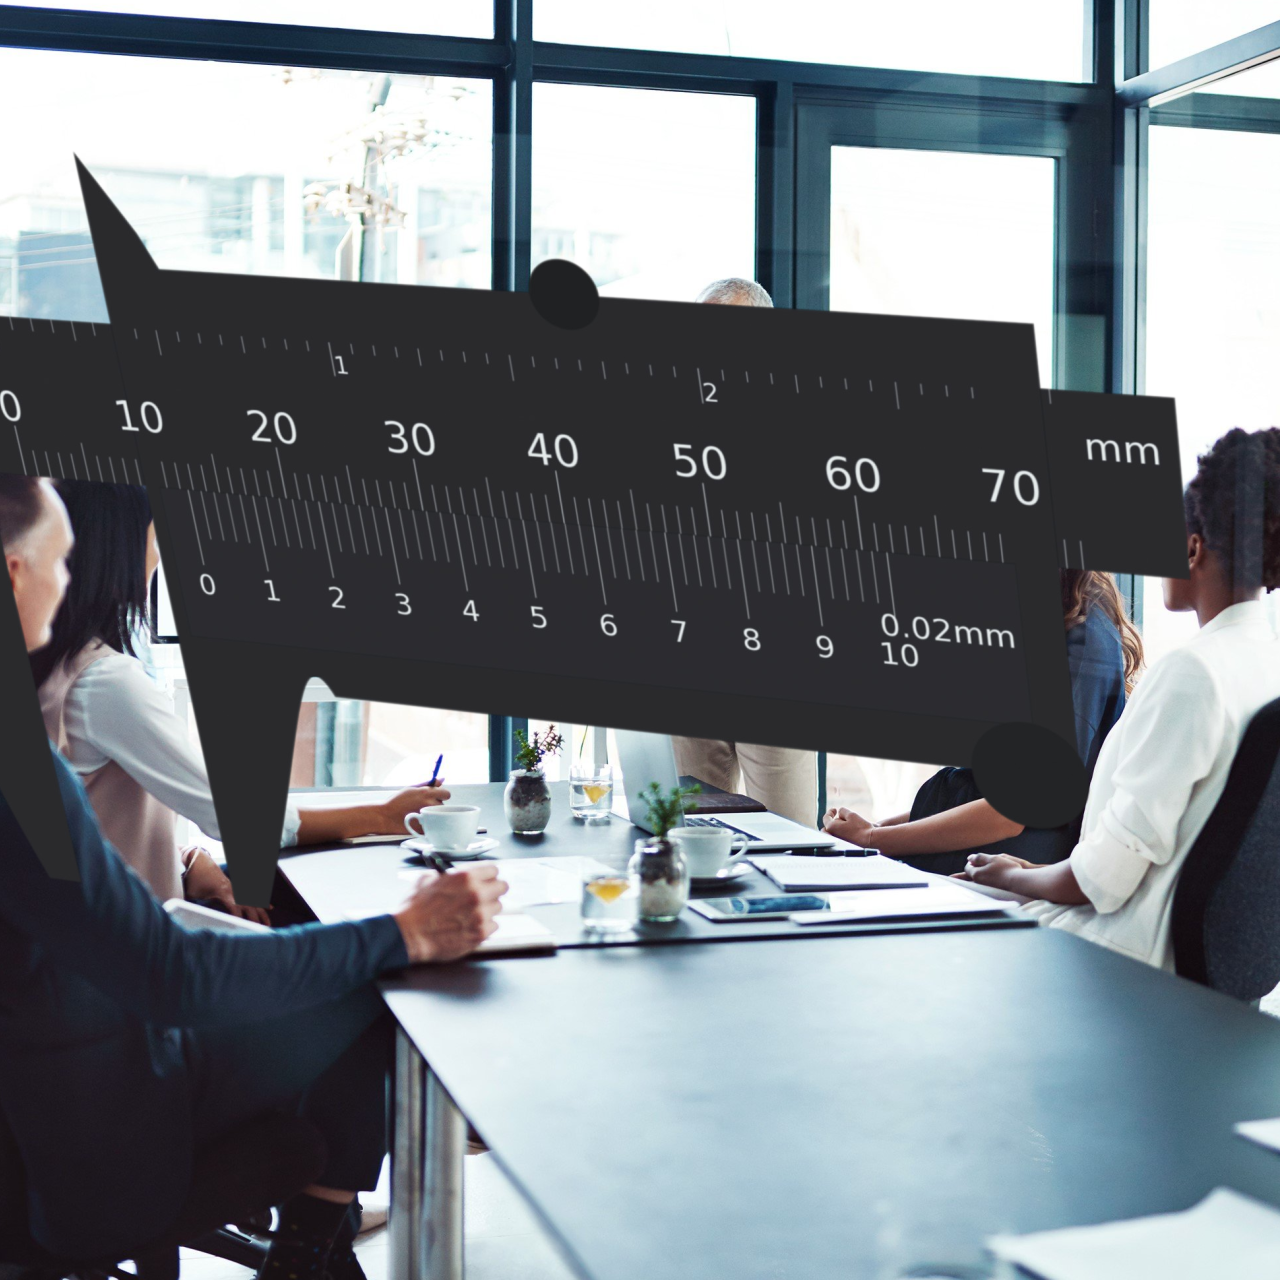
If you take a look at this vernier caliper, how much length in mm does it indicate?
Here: 12.6 mm
